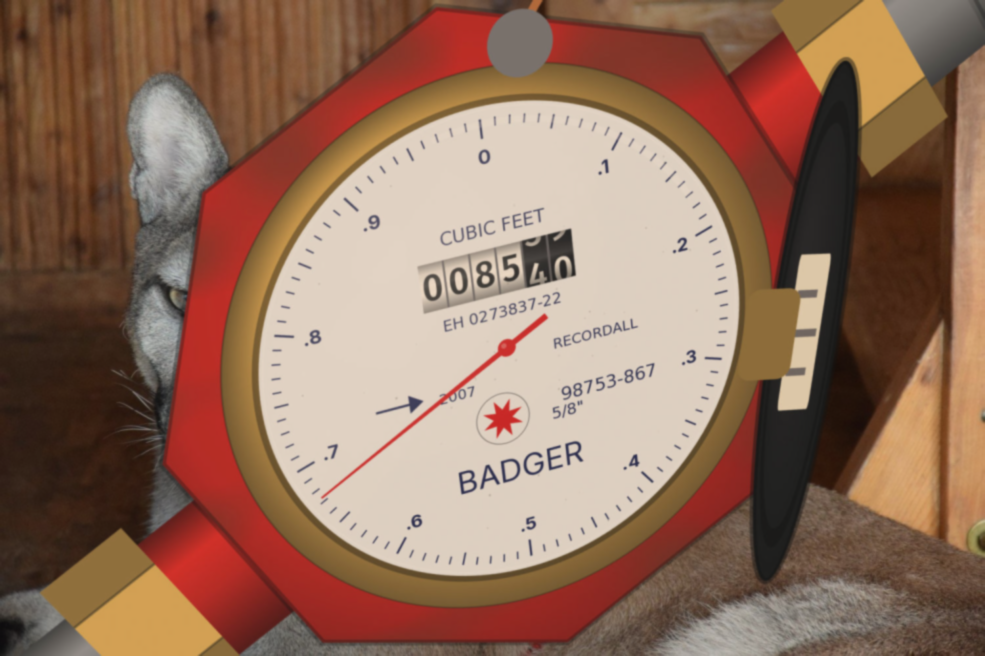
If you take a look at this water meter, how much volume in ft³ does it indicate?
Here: 8539.67 ft³
